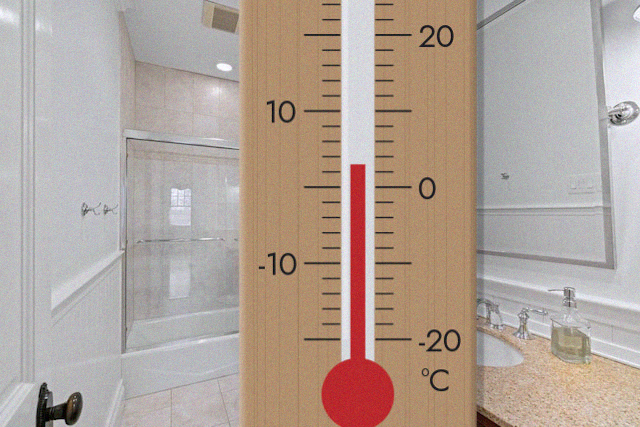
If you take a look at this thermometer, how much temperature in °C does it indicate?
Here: 3 °C
